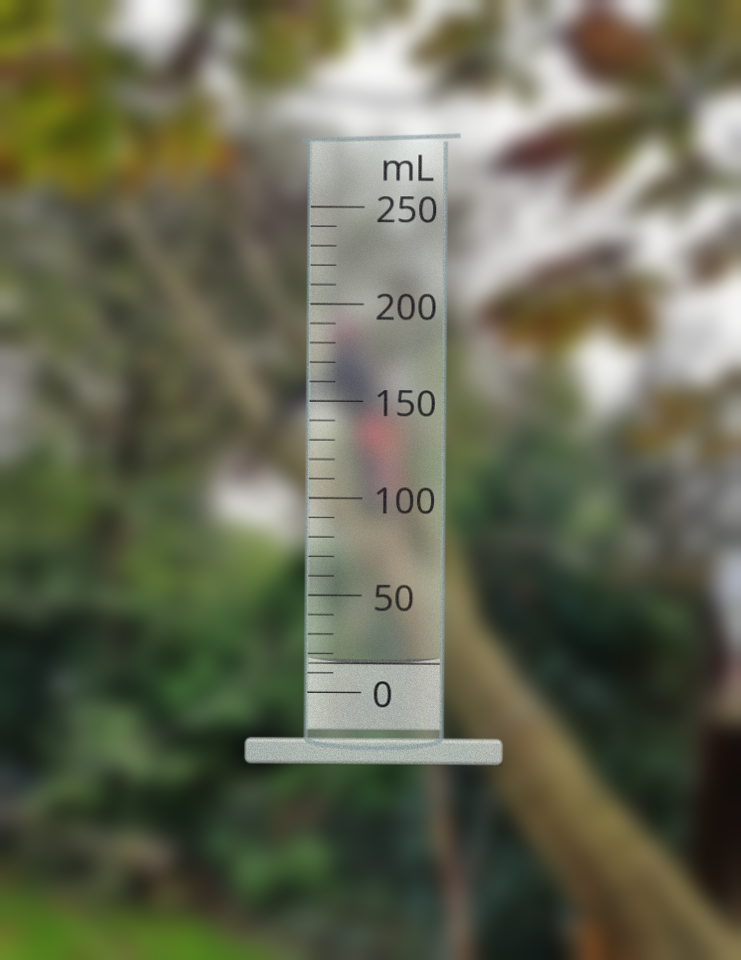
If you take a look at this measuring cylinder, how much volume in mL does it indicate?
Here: 15 mL
